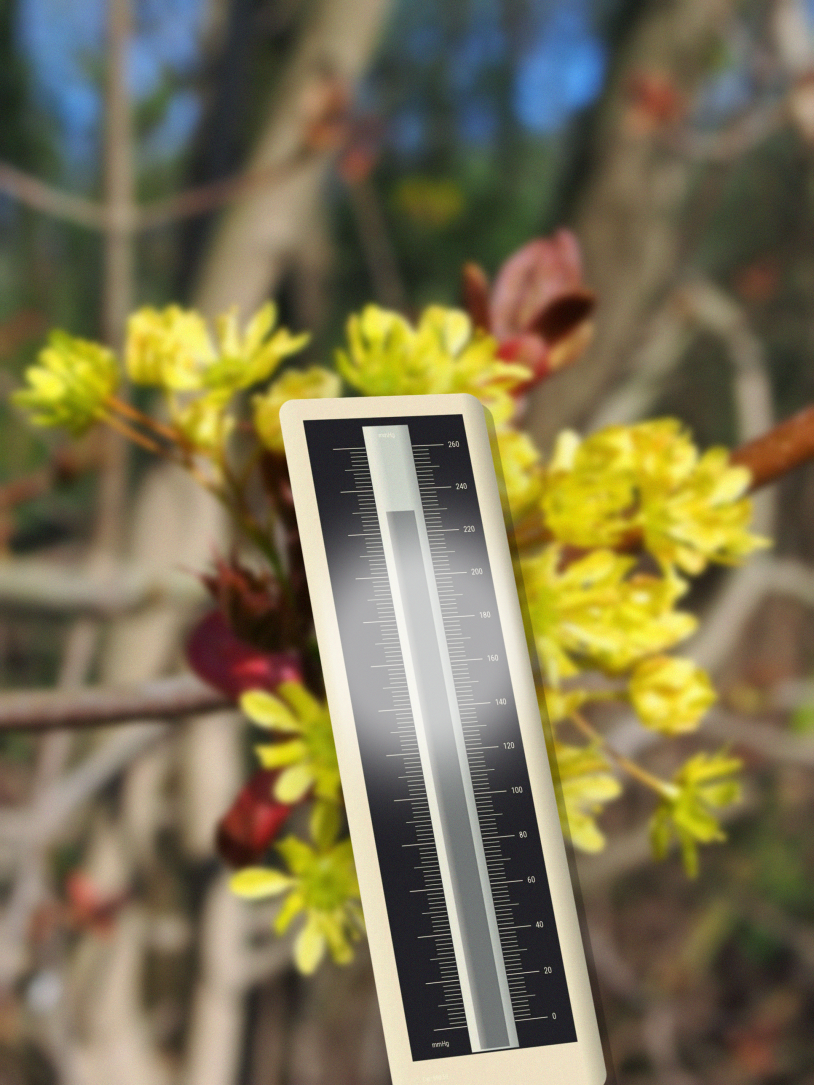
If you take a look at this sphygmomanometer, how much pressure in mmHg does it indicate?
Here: 230 mmHg
